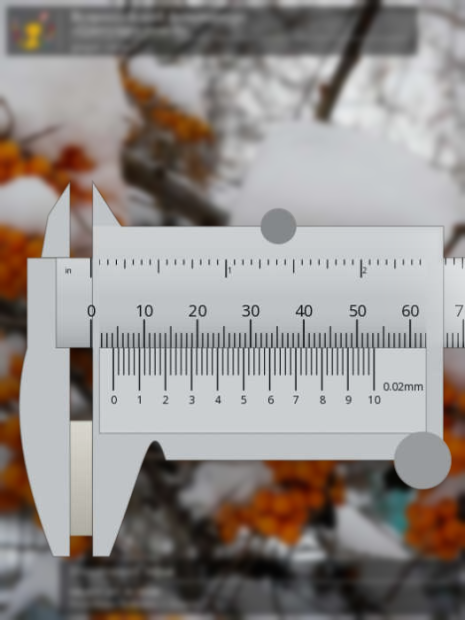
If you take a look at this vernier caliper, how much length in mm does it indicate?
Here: 4.2 mm
